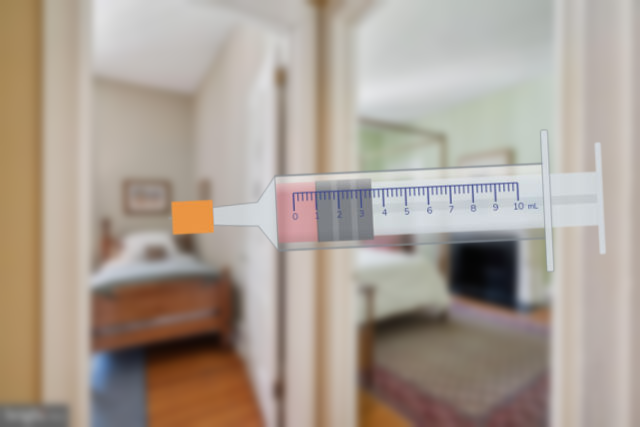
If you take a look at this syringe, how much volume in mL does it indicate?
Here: 1 mL
